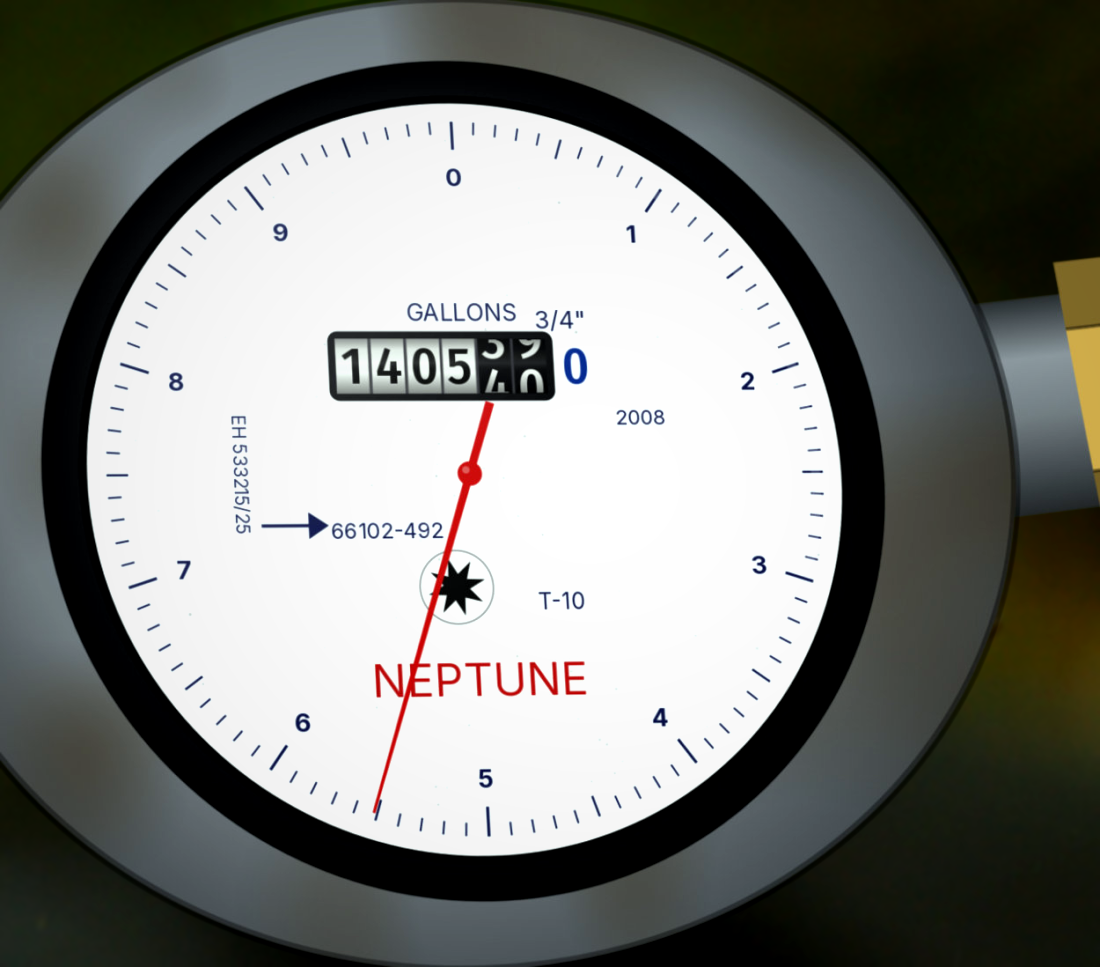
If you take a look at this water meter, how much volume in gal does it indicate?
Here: 1405395.5 gal
